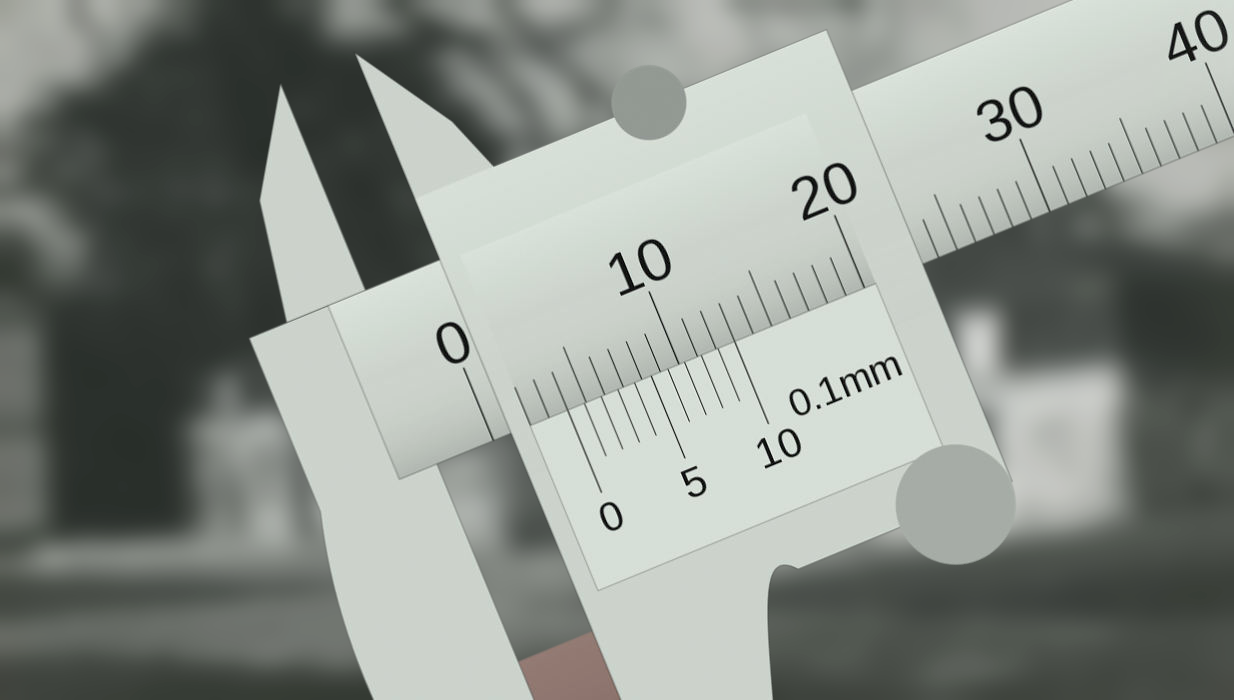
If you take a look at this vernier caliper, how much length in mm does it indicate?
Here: 4.0 mm
